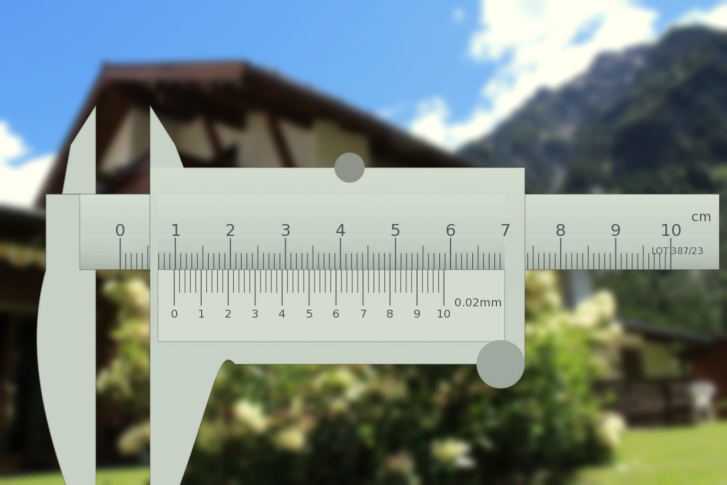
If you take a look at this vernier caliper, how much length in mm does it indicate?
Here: 9.8 mm
